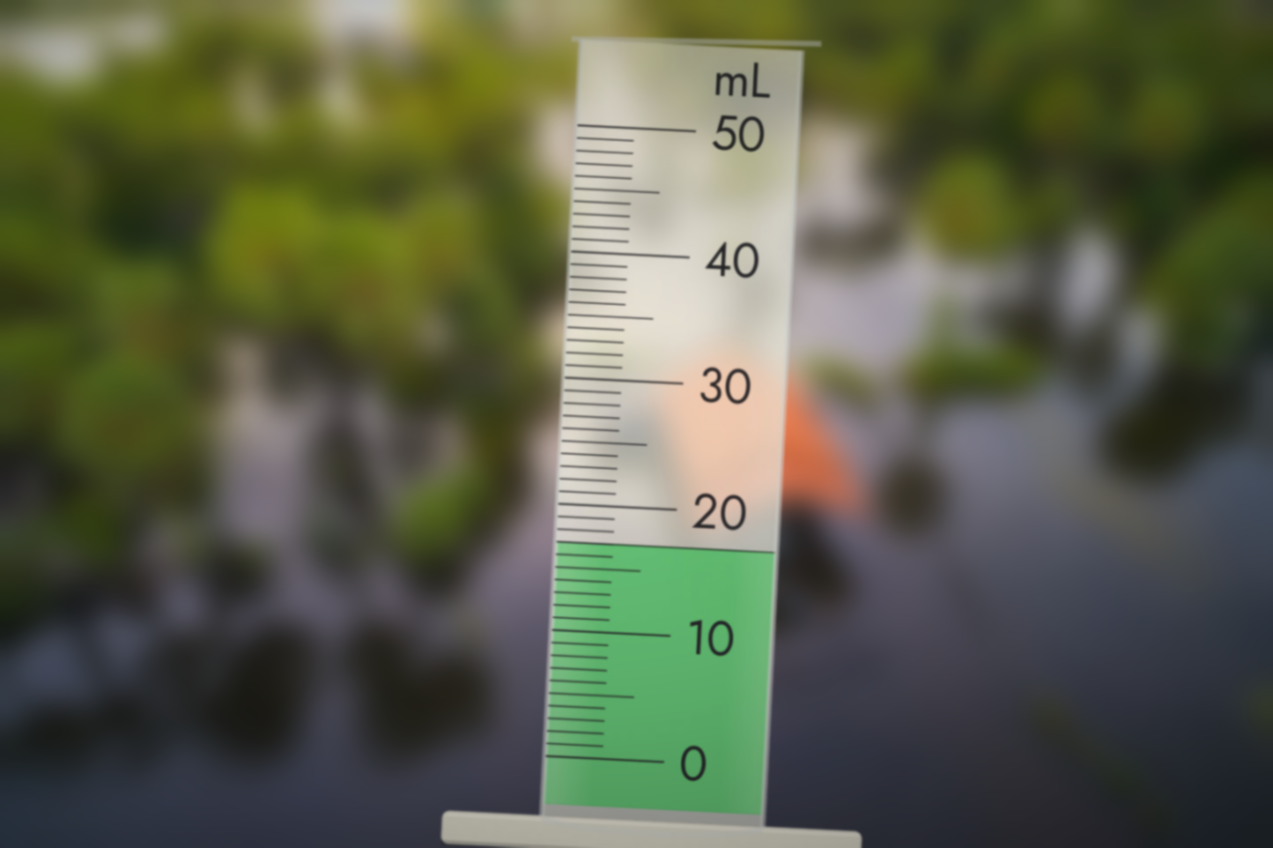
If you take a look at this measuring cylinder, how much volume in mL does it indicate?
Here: 17 mL
